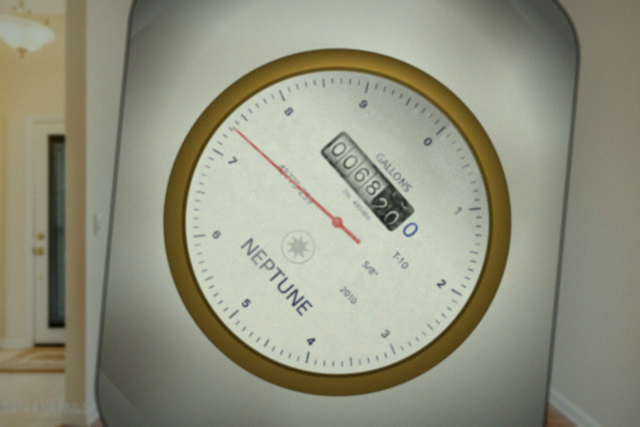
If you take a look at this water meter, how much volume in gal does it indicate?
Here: 68197.3 gal
